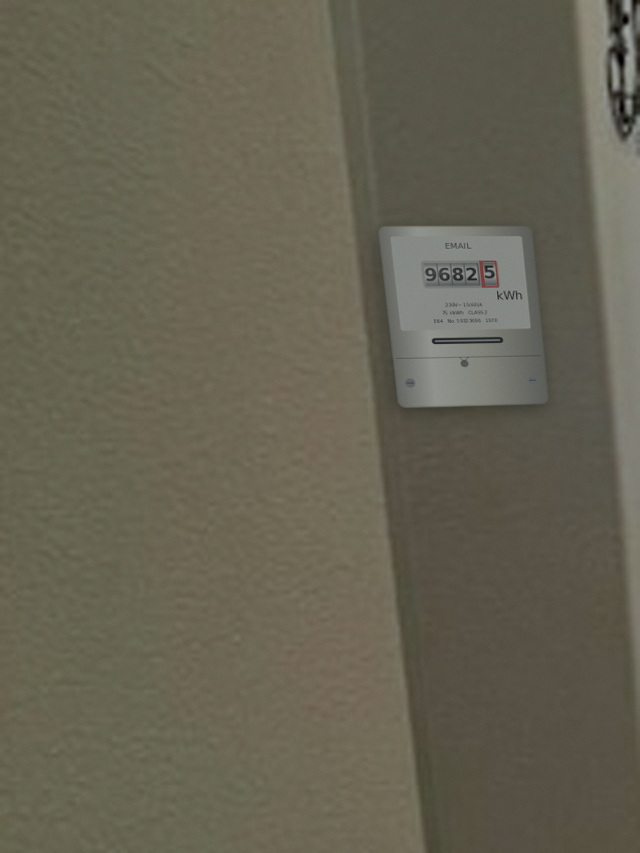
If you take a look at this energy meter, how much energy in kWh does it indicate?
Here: 9682.5 kWh
